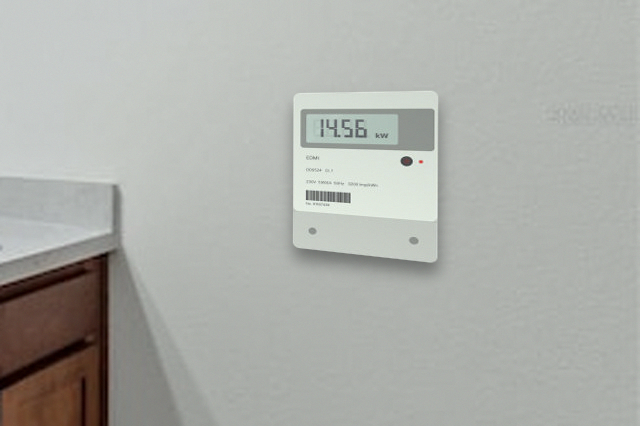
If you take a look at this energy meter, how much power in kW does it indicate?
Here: 14.56 kW
